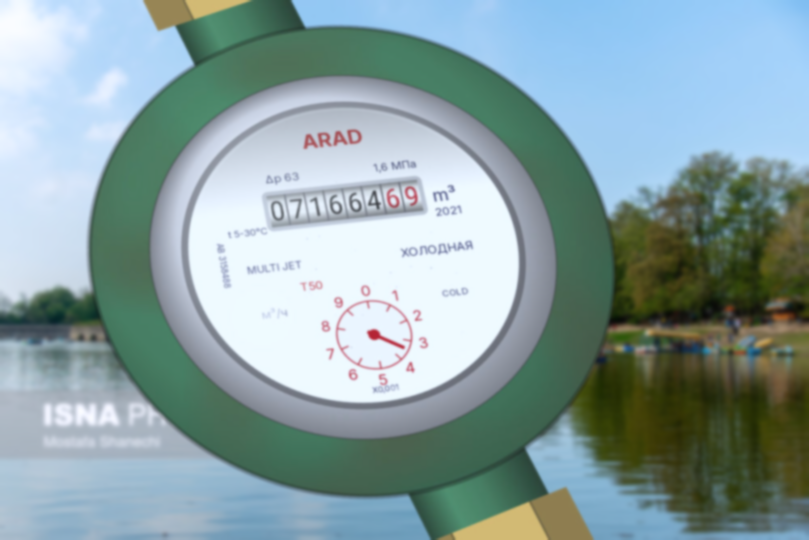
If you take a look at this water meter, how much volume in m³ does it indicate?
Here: 71664.693 m³
